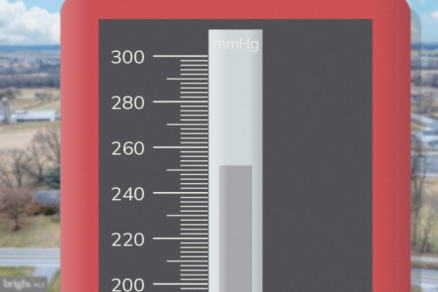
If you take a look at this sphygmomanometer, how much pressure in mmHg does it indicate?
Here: 252 mmHg
